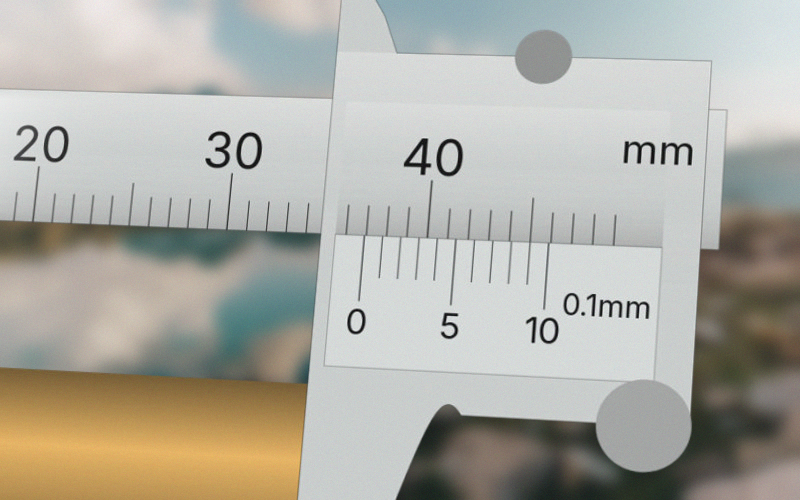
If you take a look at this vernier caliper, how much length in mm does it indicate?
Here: 36.9 mm
